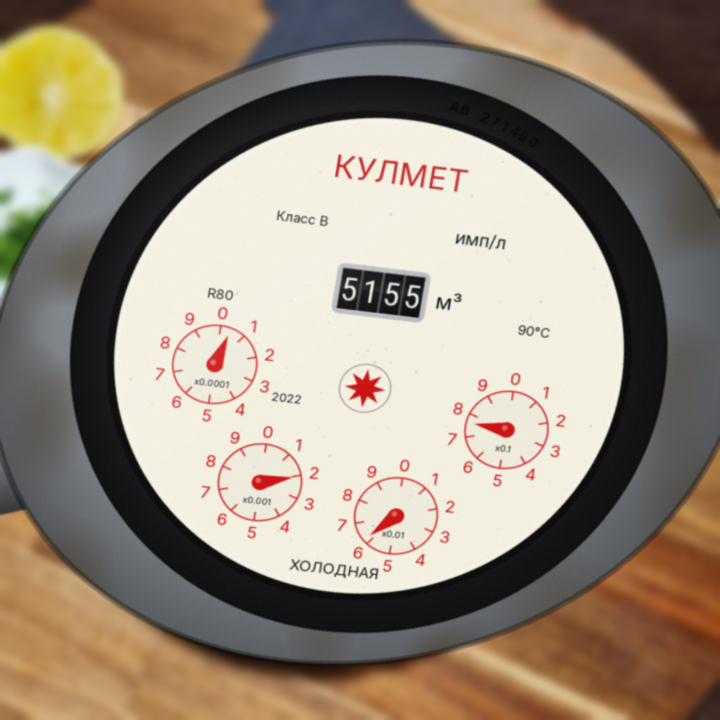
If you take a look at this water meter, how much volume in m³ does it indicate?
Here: 5155.7620 m³
